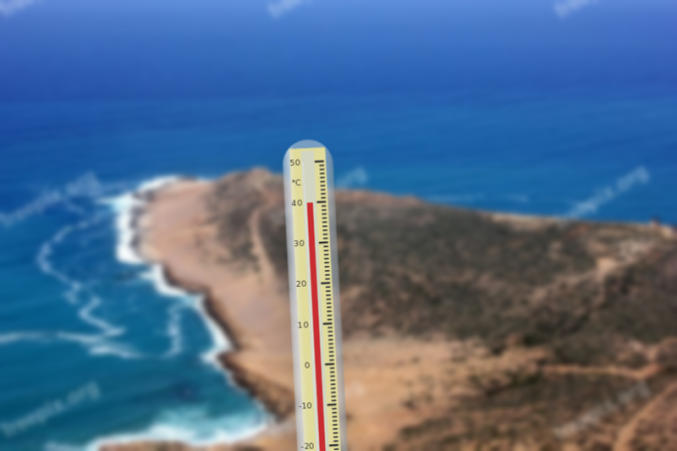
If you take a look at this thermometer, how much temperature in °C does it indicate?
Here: 40 °C
